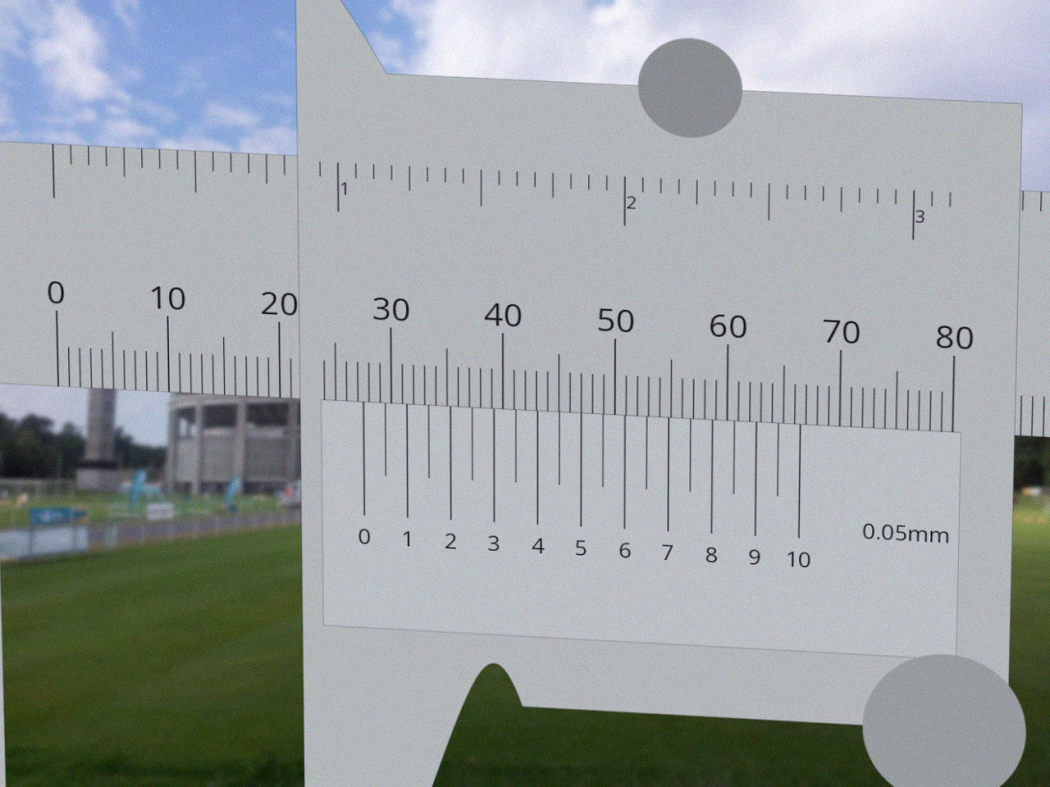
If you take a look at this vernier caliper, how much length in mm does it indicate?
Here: 27.5 mm
